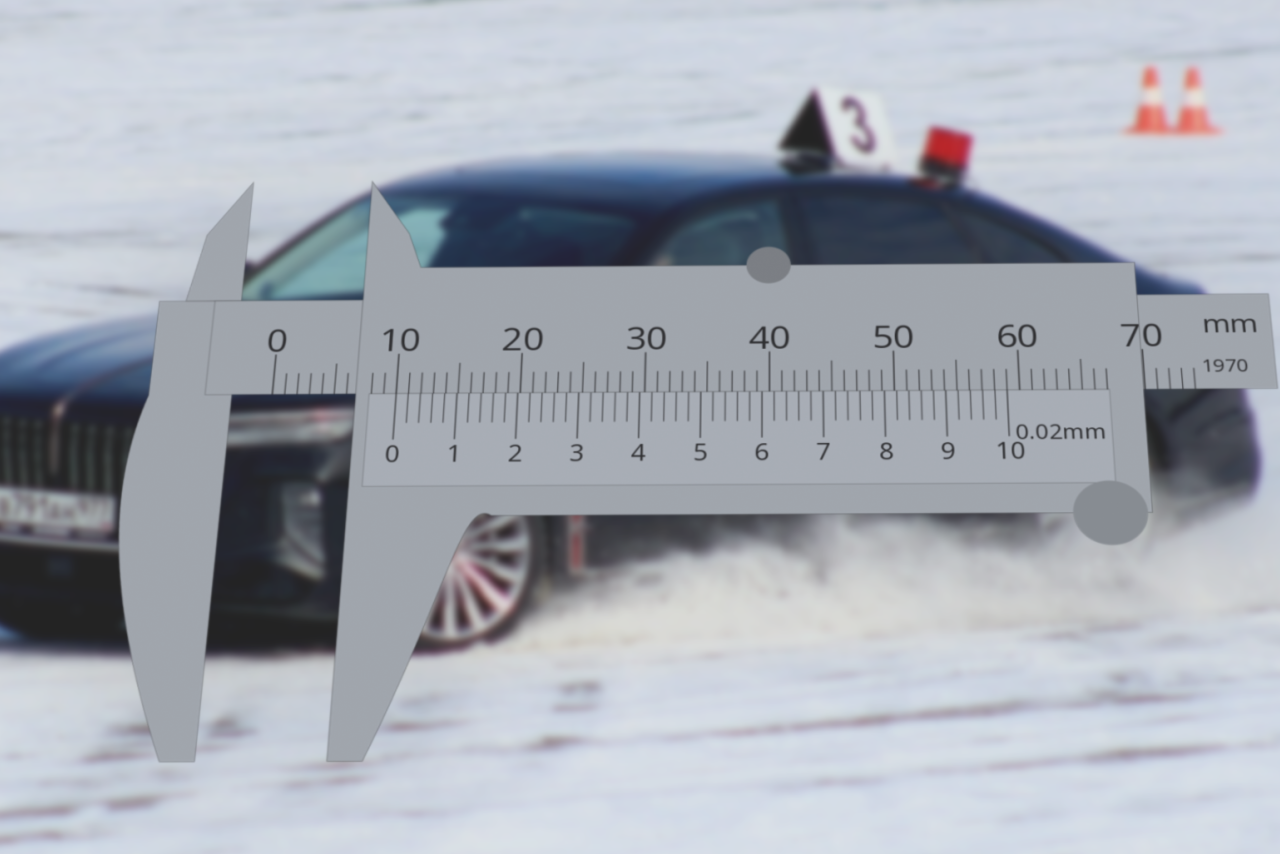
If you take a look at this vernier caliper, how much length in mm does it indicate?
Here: 10.0 mm
